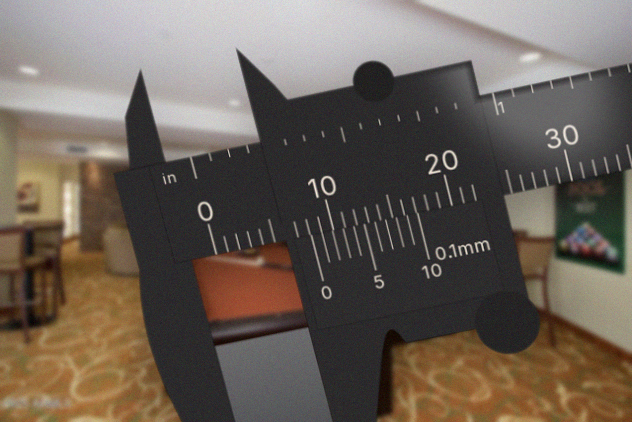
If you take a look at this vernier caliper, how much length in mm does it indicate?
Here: 8.1 mm
